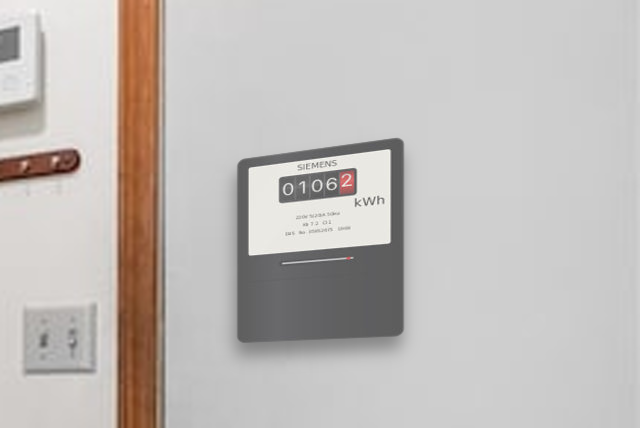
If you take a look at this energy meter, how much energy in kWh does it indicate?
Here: 106.2 kWh
